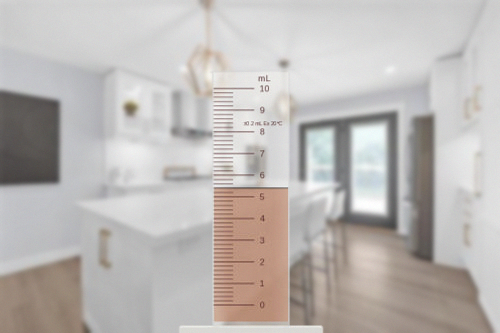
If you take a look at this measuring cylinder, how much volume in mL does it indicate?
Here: 5.4 mL
